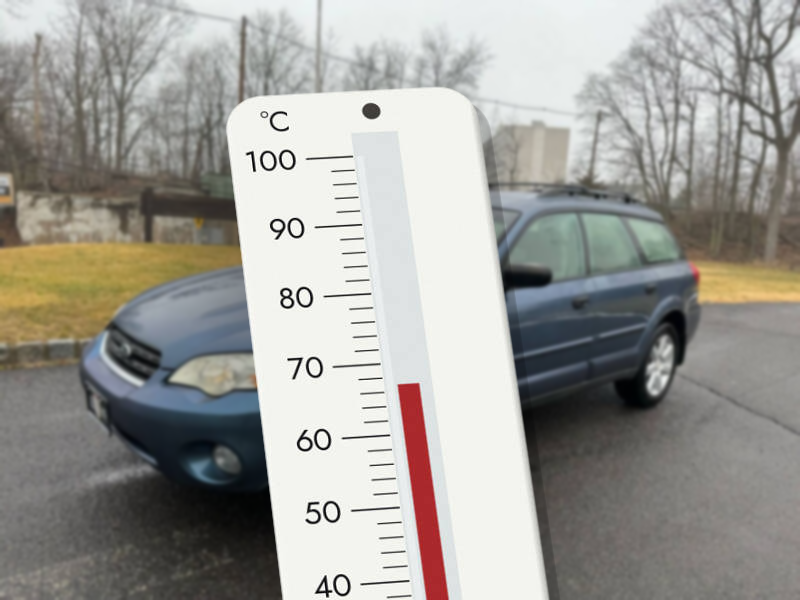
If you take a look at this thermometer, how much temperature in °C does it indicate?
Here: 67 °C
